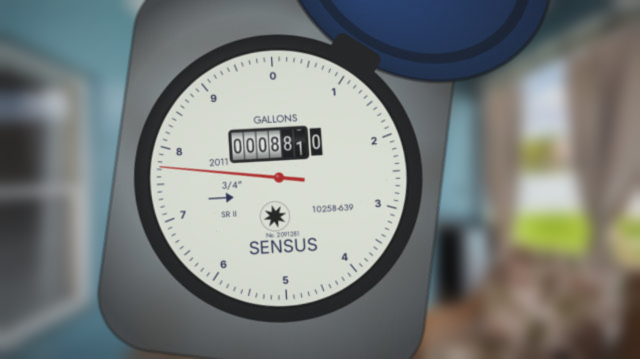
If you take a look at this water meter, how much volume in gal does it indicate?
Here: 8807.7 gal
